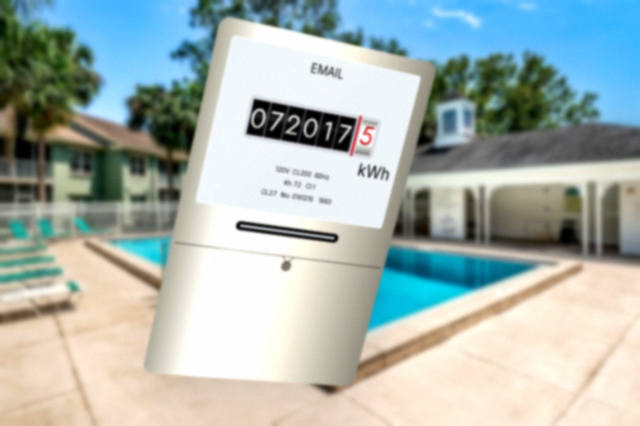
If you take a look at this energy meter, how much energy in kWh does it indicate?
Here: 72017.5 kWh
